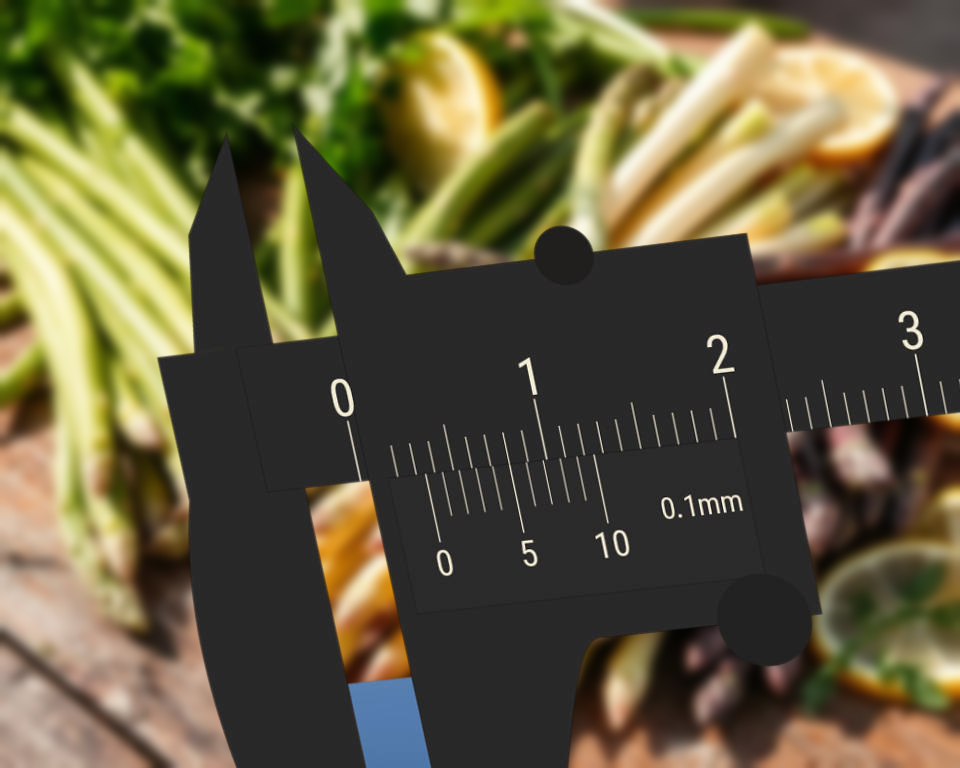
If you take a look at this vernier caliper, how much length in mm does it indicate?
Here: 3.5 mm
